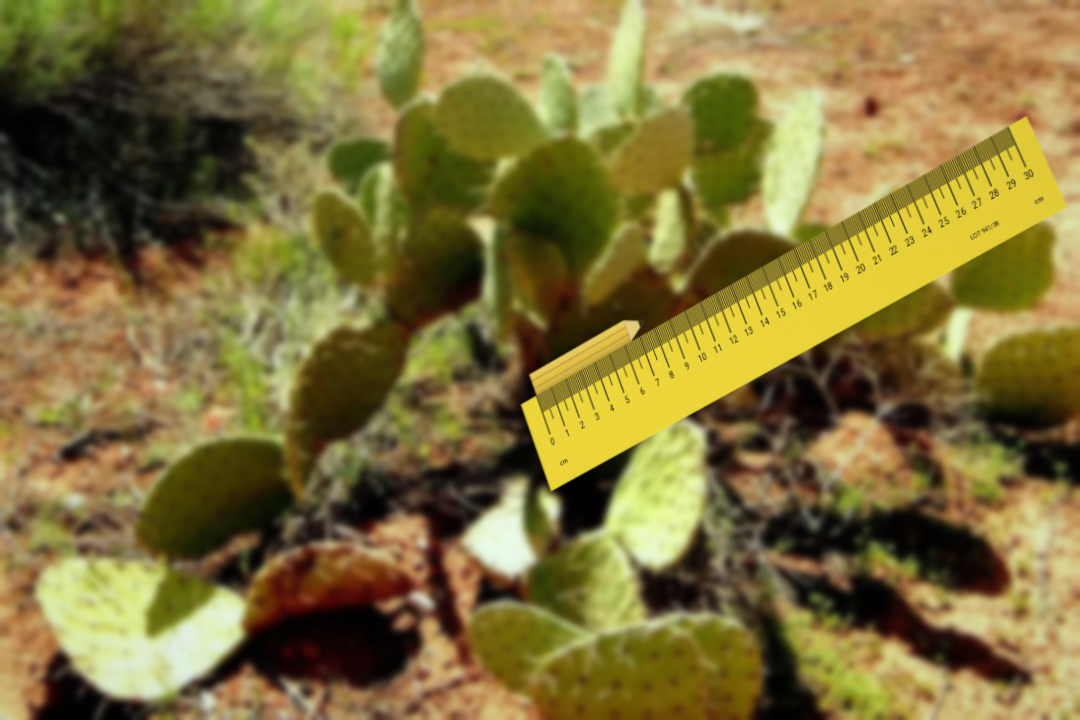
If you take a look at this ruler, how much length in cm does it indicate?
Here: 7.5 cm
